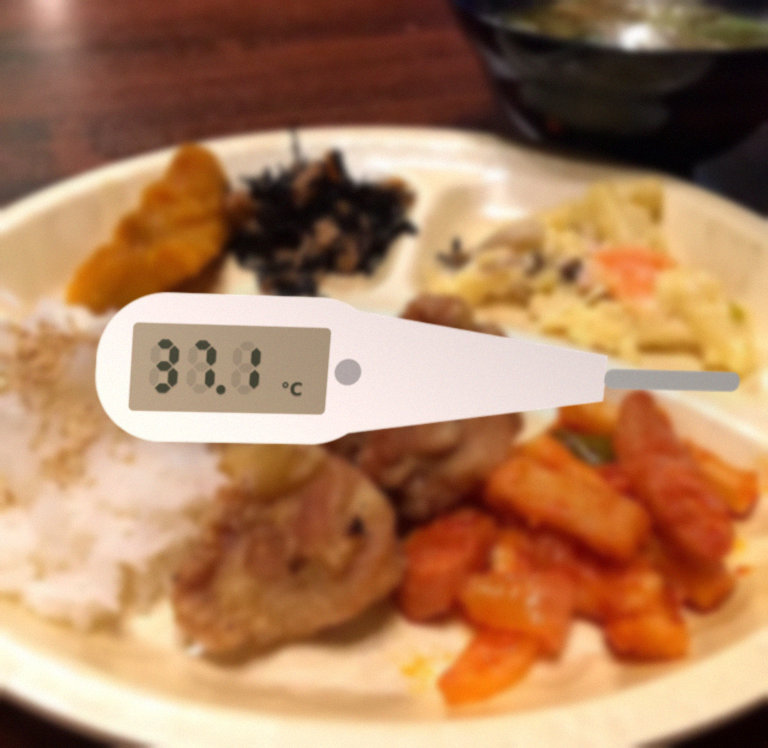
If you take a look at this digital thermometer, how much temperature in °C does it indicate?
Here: 37.1 °C
